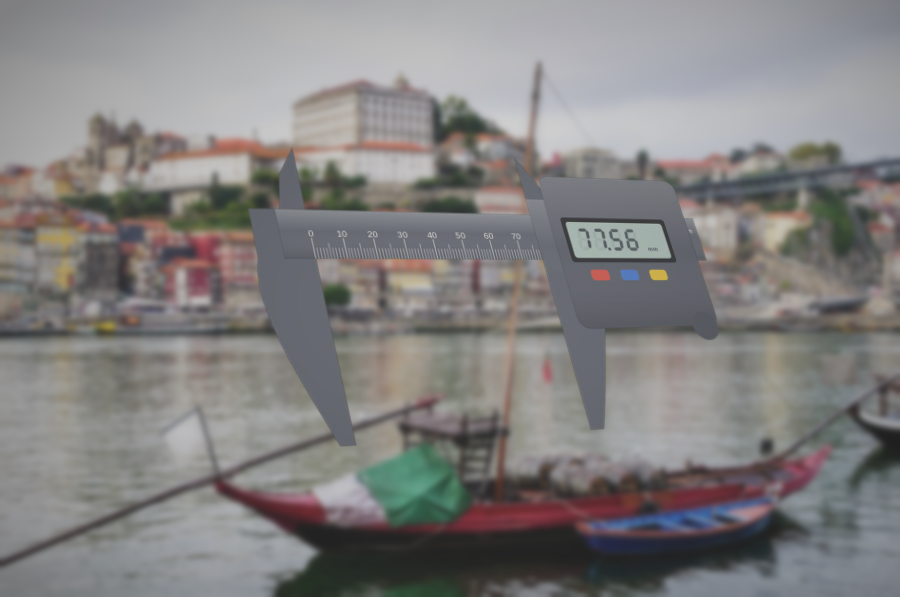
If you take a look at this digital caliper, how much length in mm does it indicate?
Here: 77.56 mm
